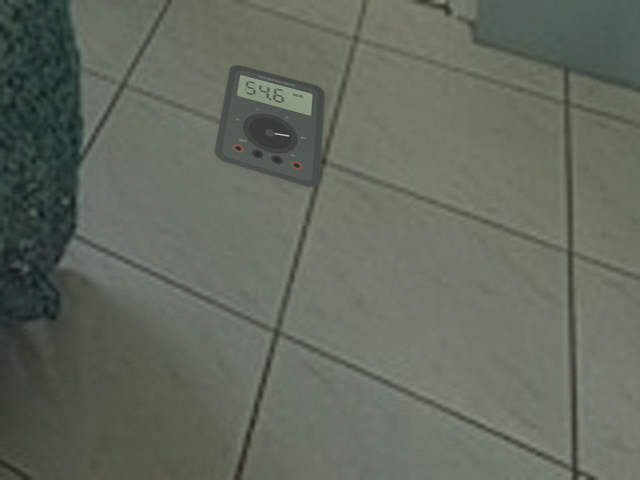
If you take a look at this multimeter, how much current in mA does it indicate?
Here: 54.6 mA
